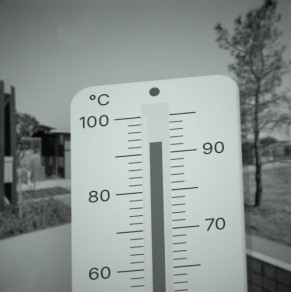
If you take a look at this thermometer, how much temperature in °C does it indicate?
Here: 93 °C
